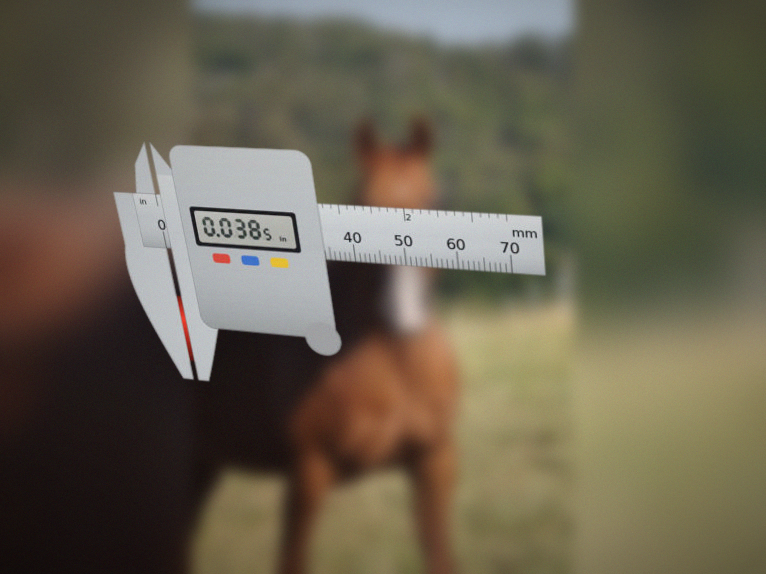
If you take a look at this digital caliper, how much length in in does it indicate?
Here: 0.0385 in
